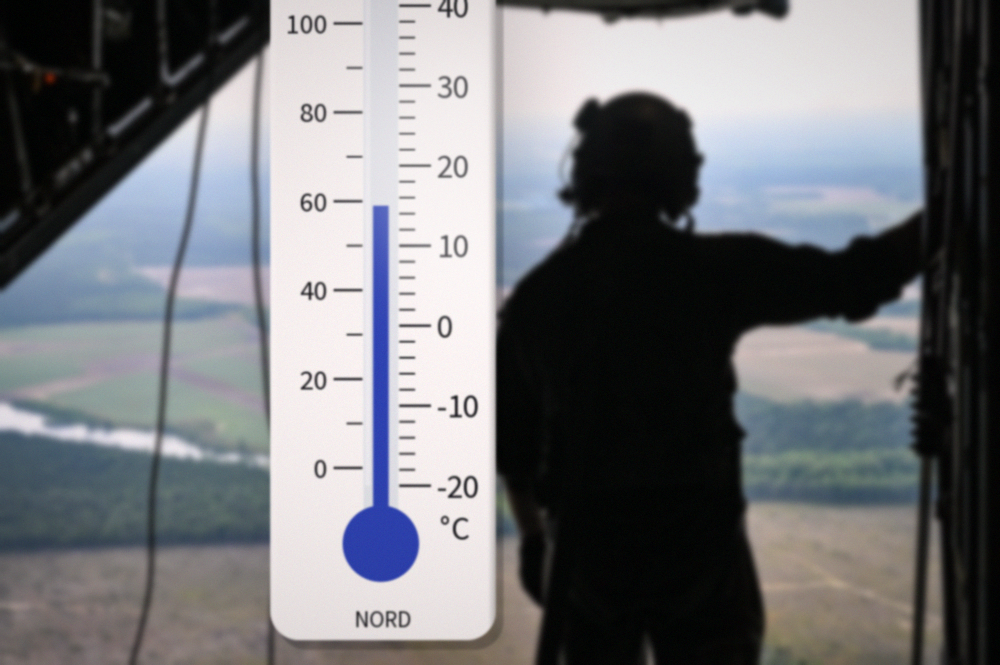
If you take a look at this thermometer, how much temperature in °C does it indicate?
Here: 15 °C
